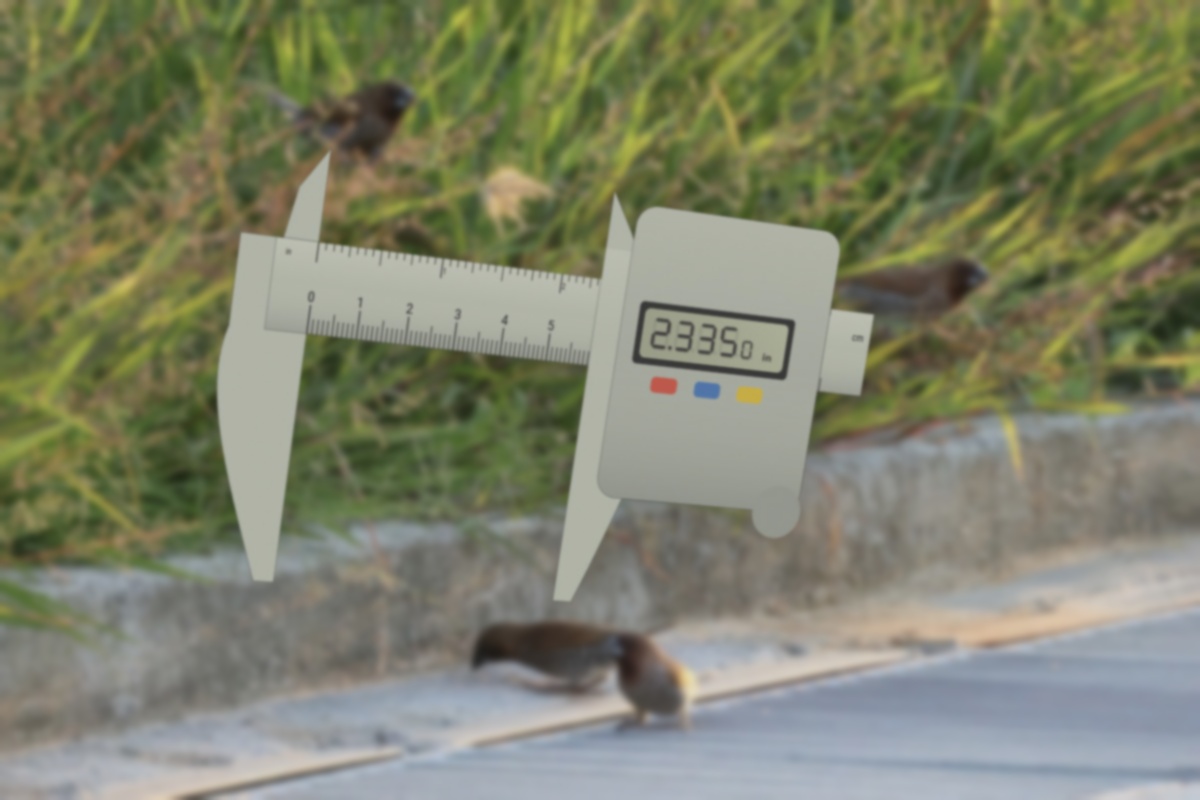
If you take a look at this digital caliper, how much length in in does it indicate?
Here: 2.3350 in
